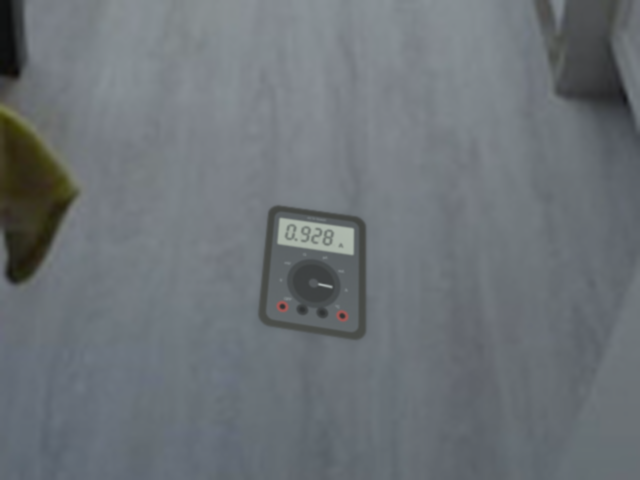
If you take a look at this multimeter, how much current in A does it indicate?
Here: 0.928 A
